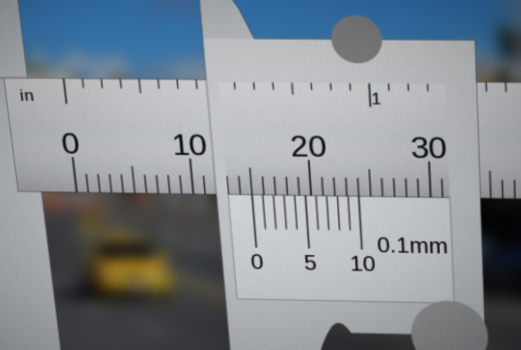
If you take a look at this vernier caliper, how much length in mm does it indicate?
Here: 15.0 mm
